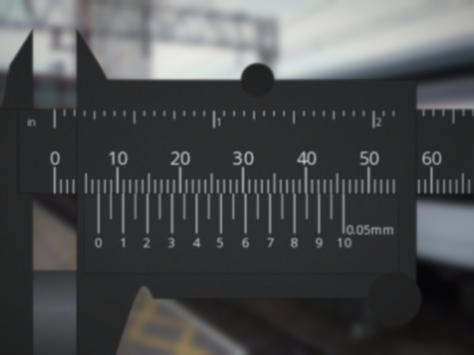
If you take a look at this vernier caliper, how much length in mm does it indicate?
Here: 7.0 mm
